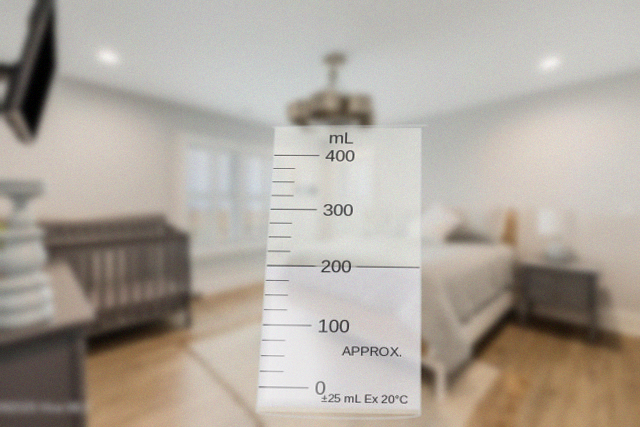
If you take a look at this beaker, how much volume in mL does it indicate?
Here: 200 mL
